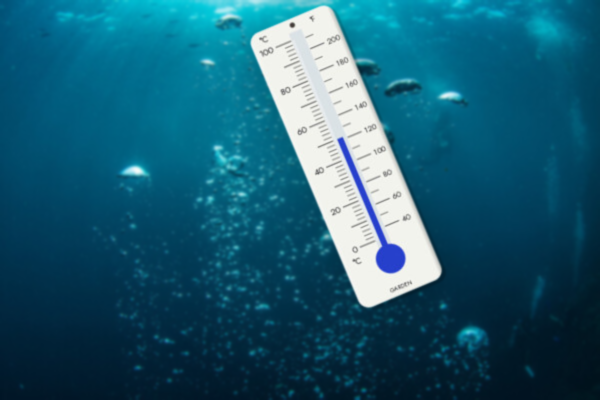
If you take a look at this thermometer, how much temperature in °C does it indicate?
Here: 50 °C
